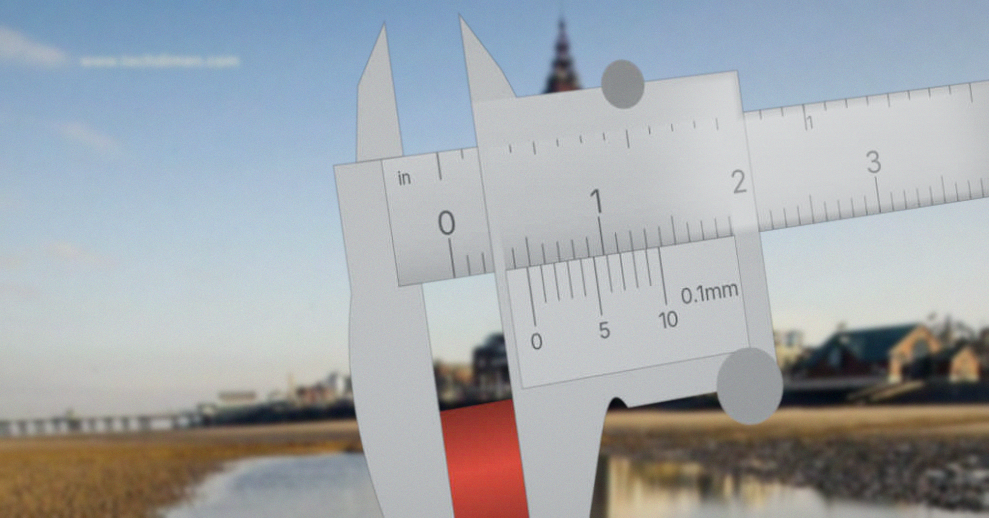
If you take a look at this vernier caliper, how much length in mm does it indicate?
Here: 4.8 mm
